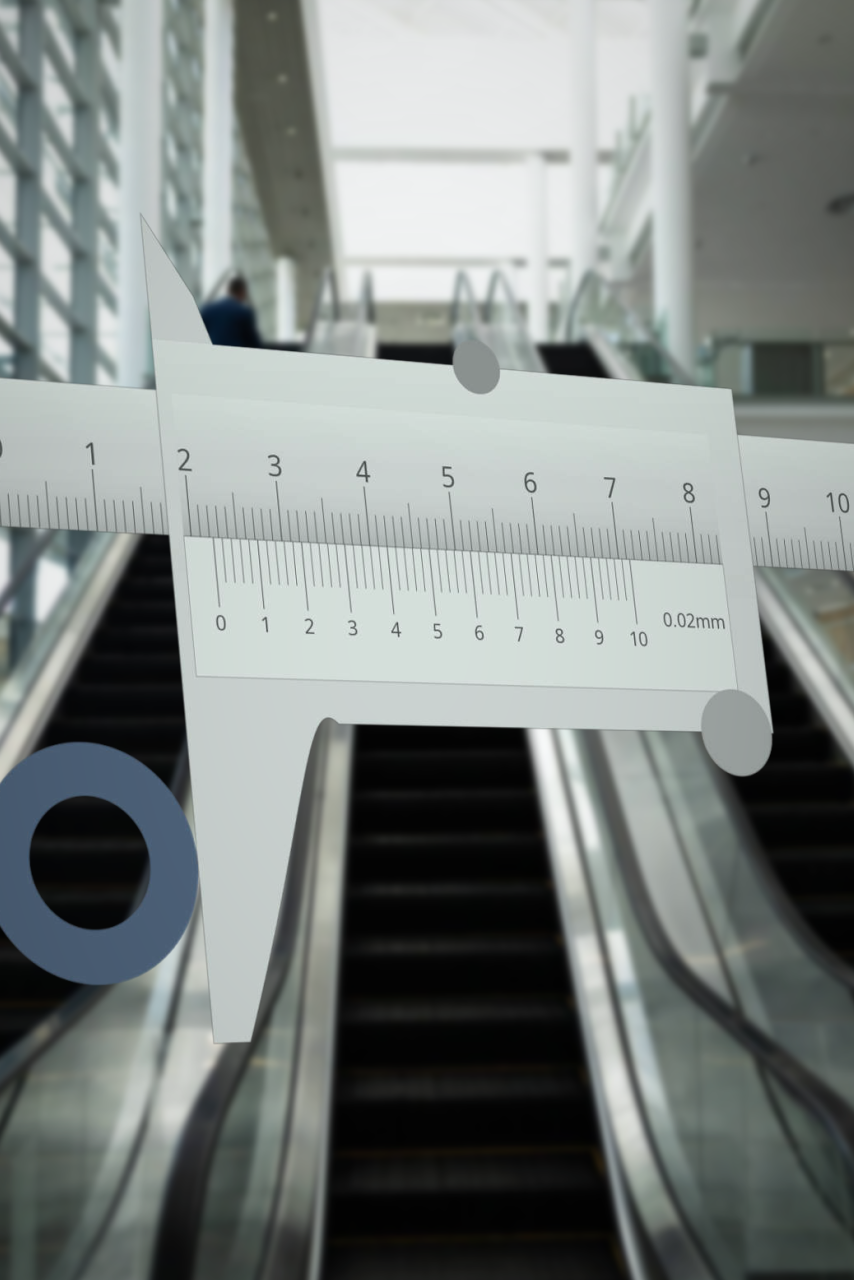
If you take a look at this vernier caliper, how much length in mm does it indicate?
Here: 22.4 mm
